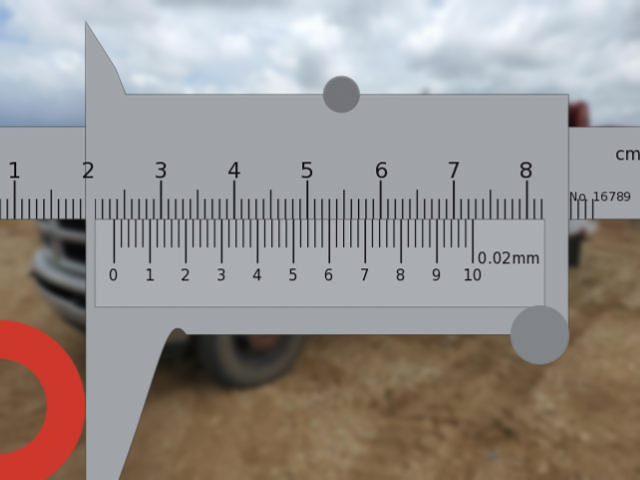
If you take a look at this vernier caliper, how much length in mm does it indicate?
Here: 23.6 mm
